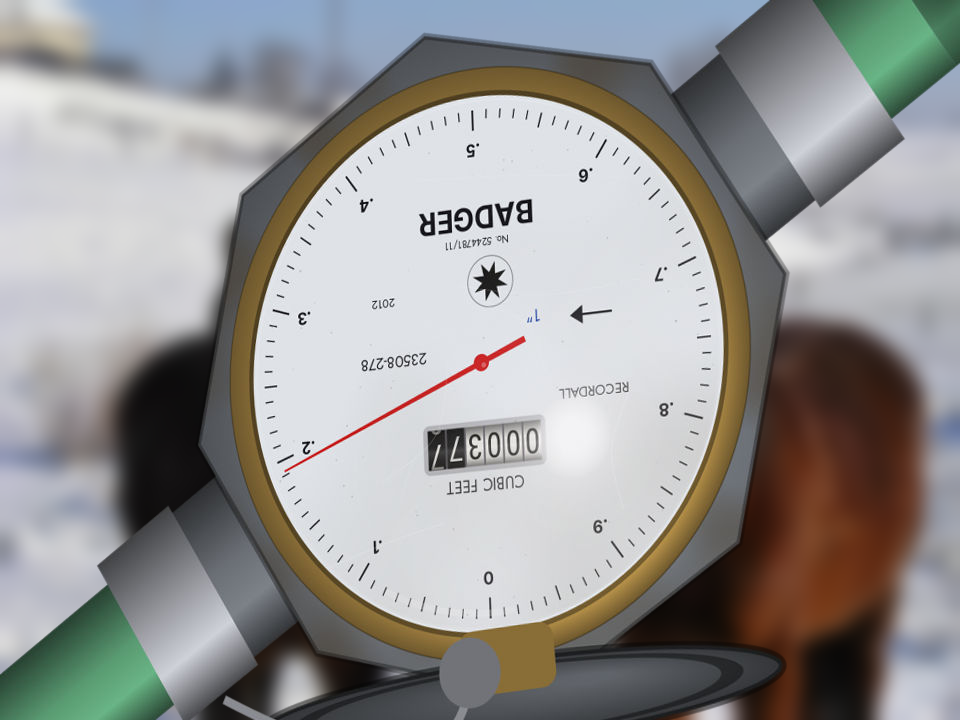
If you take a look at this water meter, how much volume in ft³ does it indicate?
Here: 377.19 ft³
